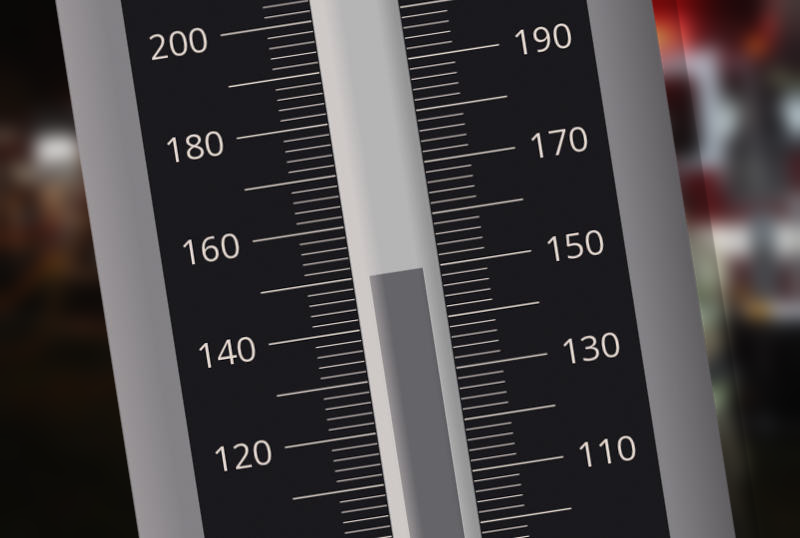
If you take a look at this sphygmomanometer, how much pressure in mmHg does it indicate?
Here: 150 mmHg
